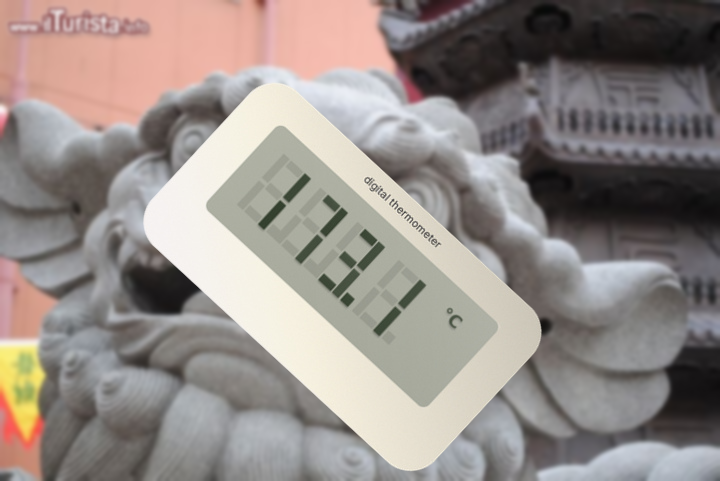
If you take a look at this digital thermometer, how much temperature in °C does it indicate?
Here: 173.1 °C
